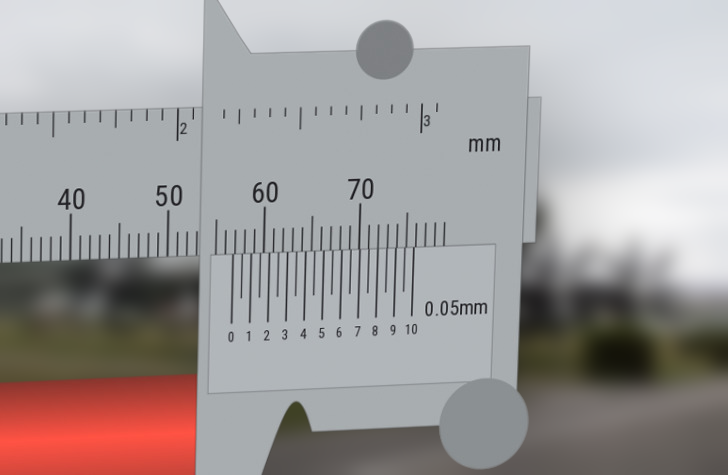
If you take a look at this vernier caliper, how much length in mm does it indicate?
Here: 56.8 mm
